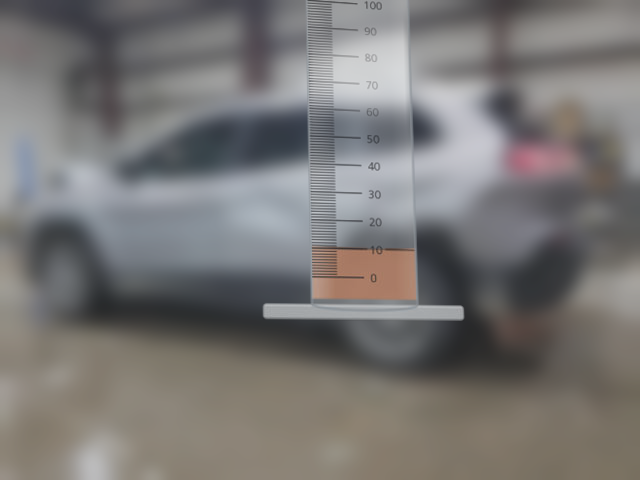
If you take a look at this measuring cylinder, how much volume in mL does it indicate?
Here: 10 mL
